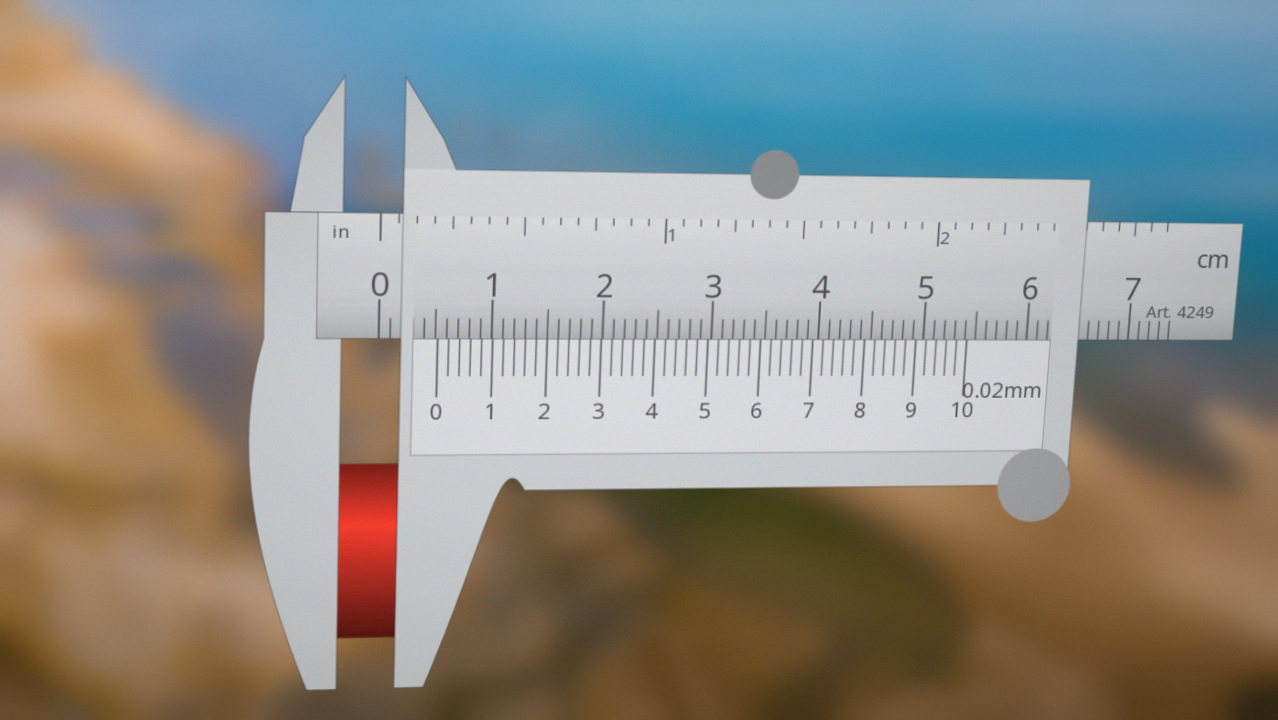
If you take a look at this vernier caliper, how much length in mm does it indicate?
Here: 5.2 mm
